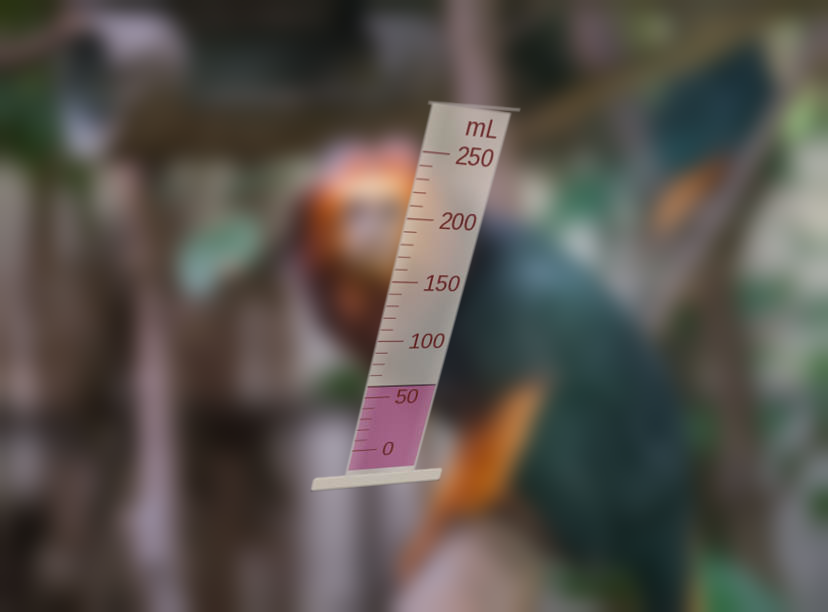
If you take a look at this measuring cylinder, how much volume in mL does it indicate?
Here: 60 mL
